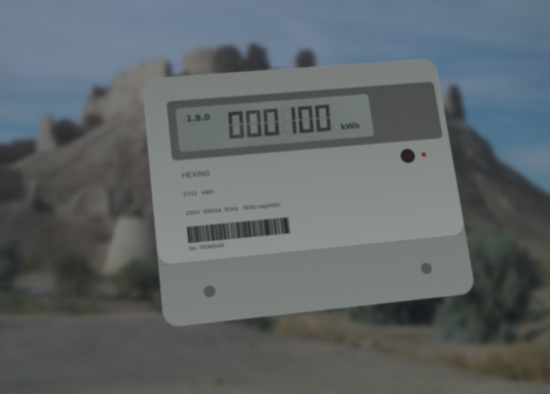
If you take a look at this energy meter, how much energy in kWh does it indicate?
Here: 100 kWh
